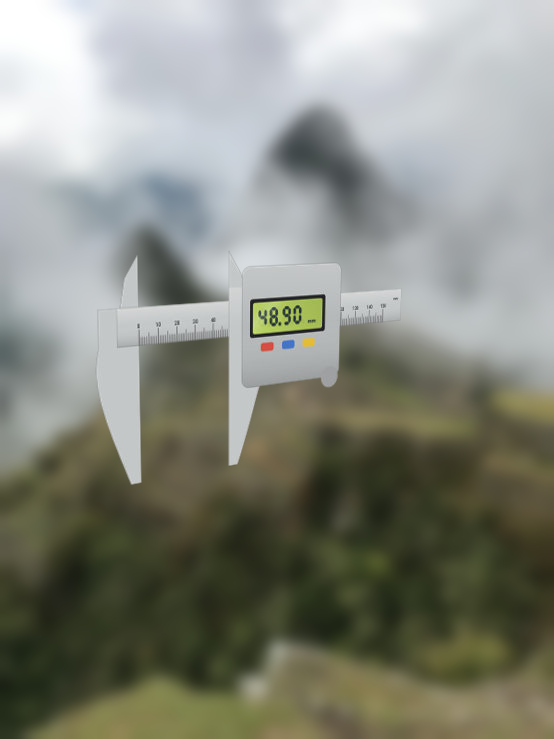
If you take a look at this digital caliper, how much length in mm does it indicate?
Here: 48.90 mm
